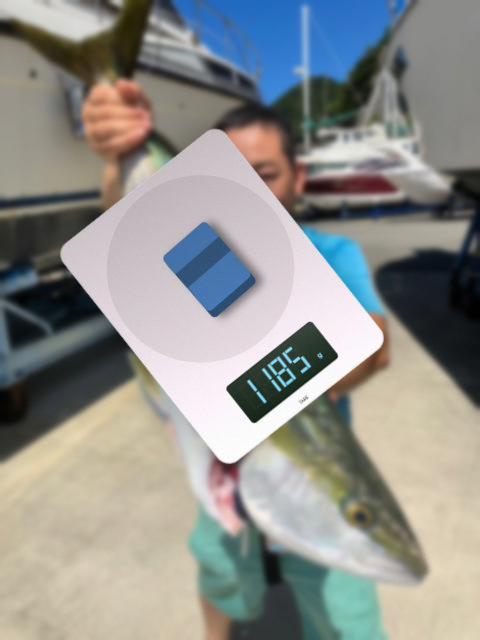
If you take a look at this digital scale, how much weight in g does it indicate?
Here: 1185 g
